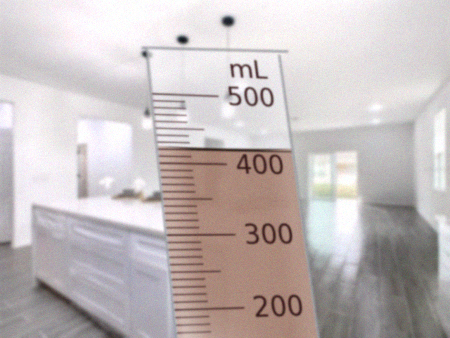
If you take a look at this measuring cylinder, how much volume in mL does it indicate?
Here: 420 mL
